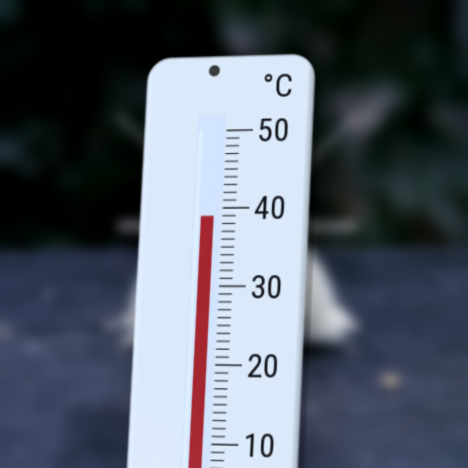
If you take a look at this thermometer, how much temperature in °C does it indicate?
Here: 39 °C
